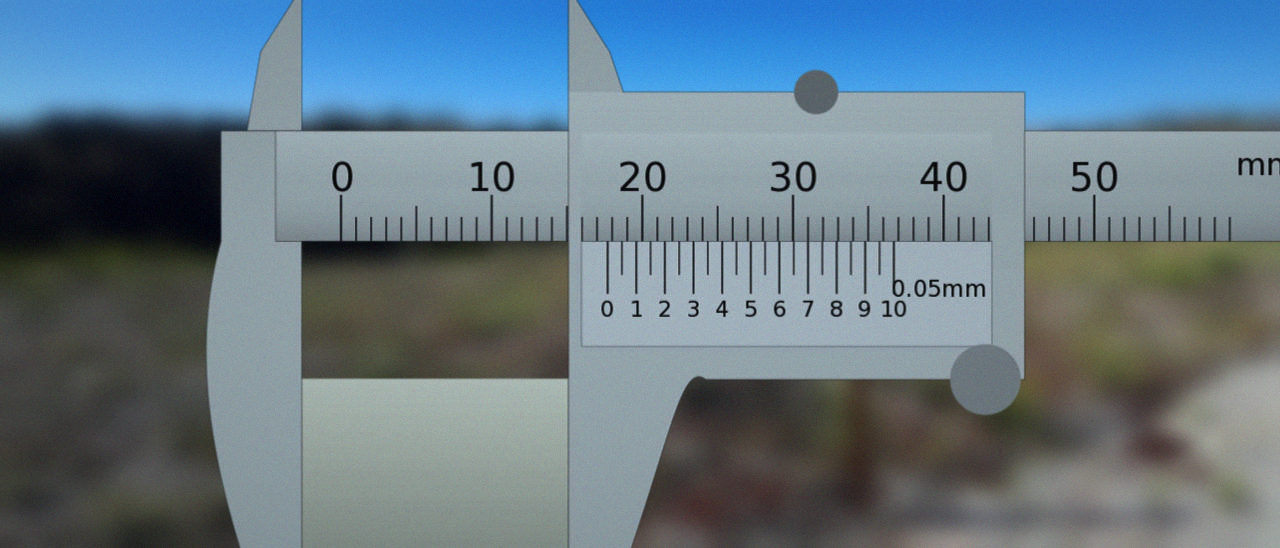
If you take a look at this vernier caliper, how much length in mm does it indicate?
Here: 17.7 mm
